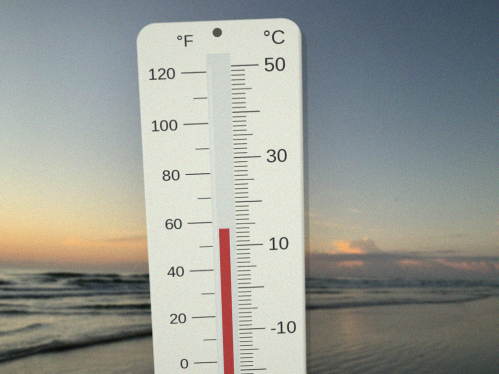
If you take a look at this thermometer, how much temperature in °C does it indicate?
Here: 14 °C
